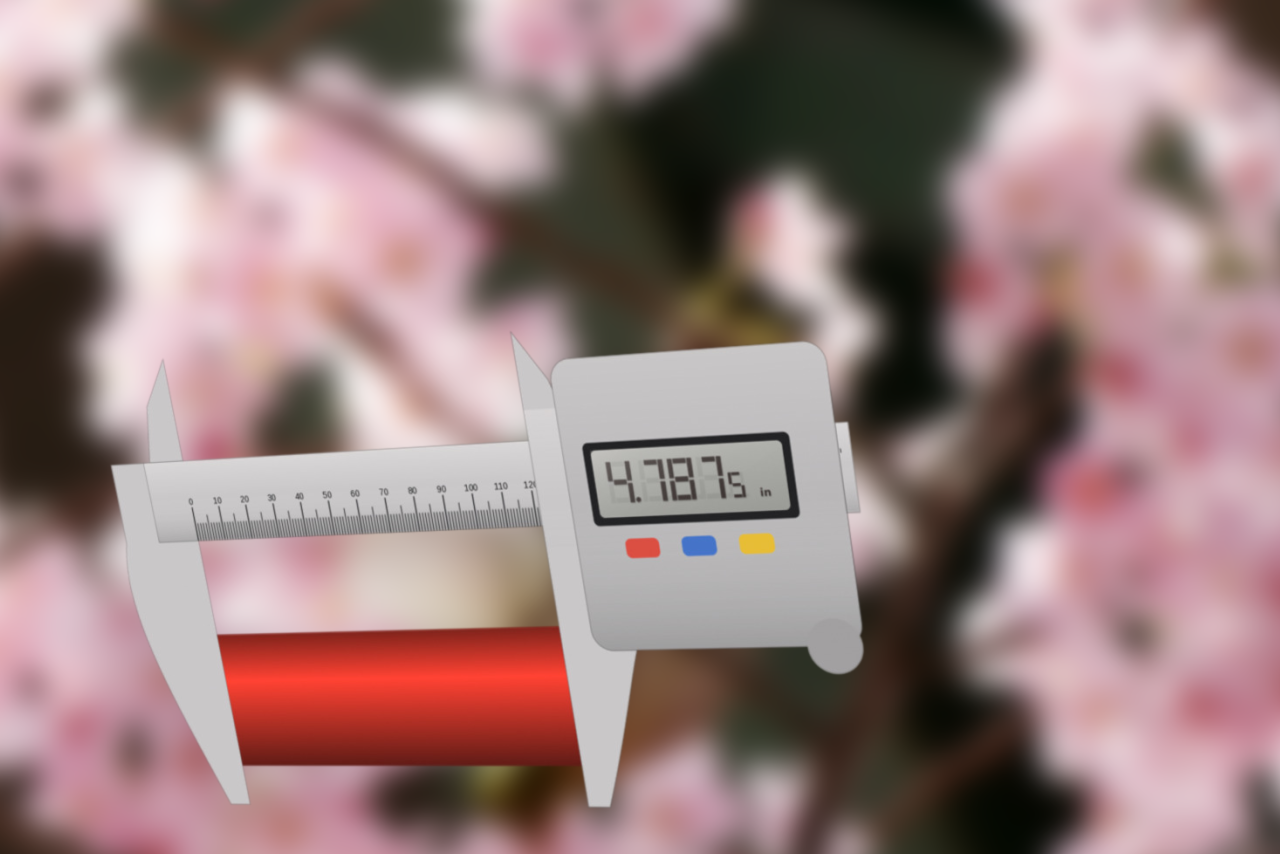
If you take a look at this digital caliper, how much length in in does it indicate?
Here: 4.7875 in
